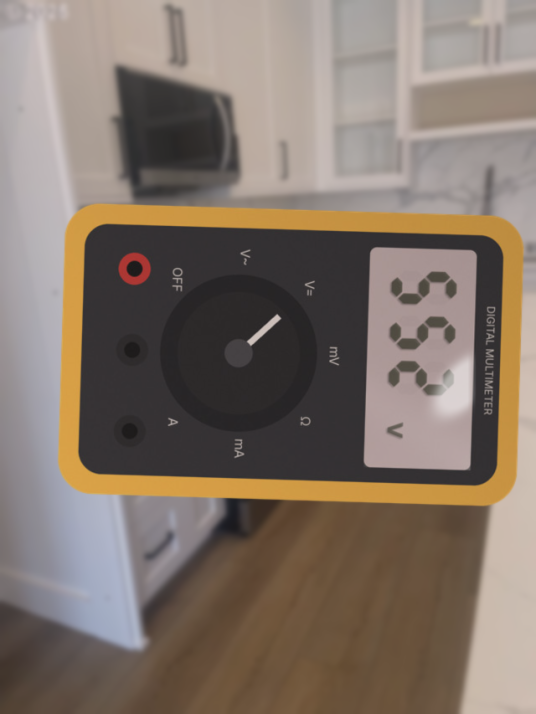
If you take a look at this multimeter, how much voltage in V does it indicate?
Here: 552 V
